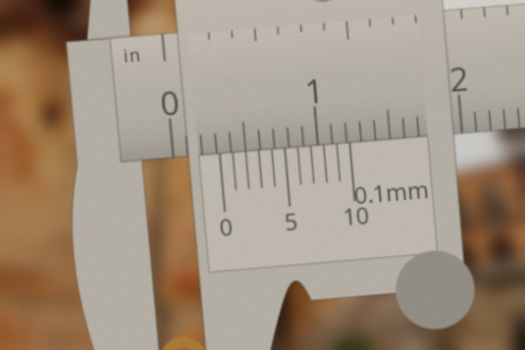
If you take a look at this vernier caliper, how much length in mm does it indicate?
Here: 3.2 mm
